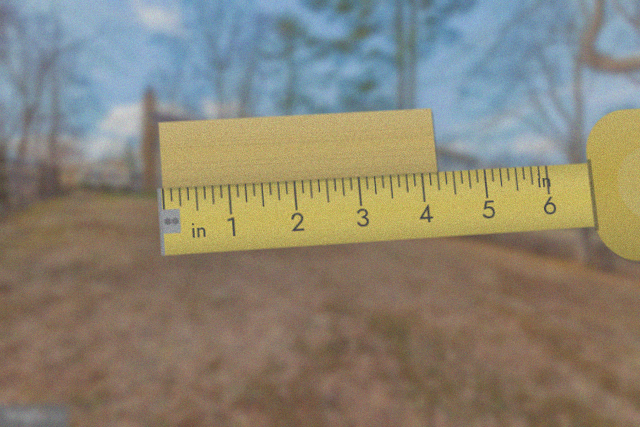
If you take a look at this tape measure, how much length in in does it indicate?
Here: 4.25 in
